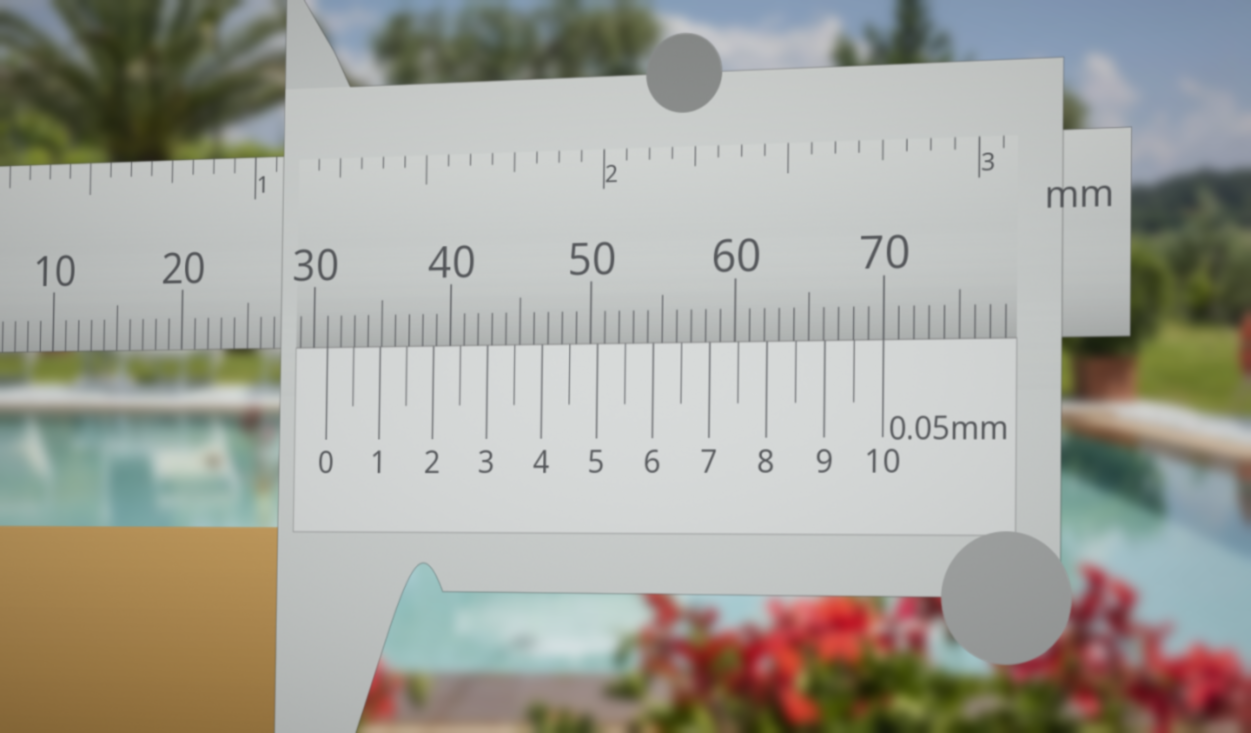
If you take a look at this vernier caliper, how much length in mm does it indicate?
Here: 31.0 mm
